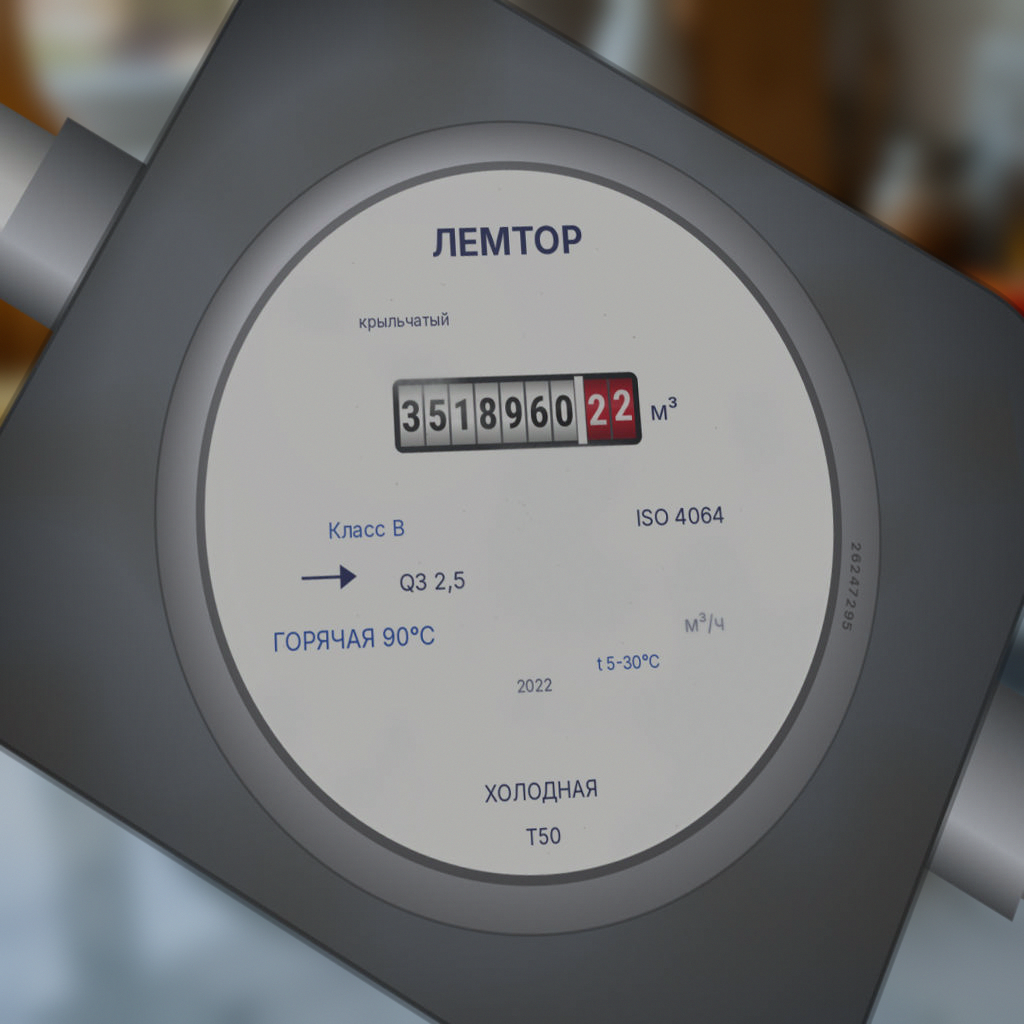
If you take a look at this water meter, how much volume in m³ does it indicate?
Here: 3518960.22 m³
